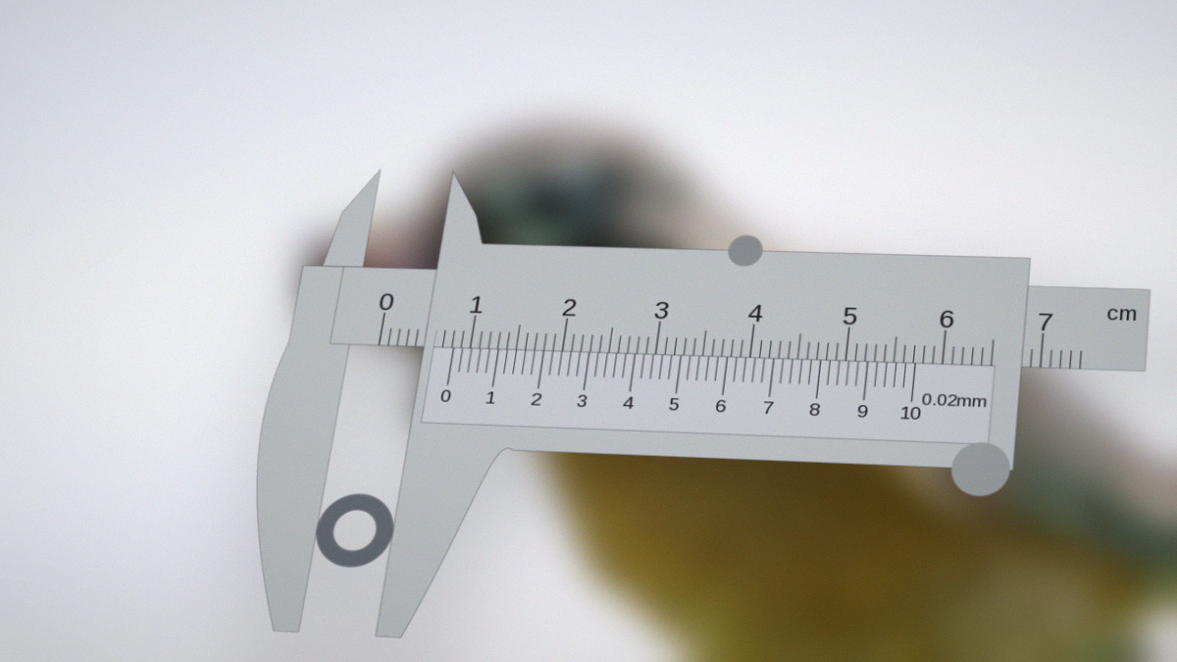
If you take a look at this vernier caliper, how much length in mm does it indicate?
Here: 8.2 mm
